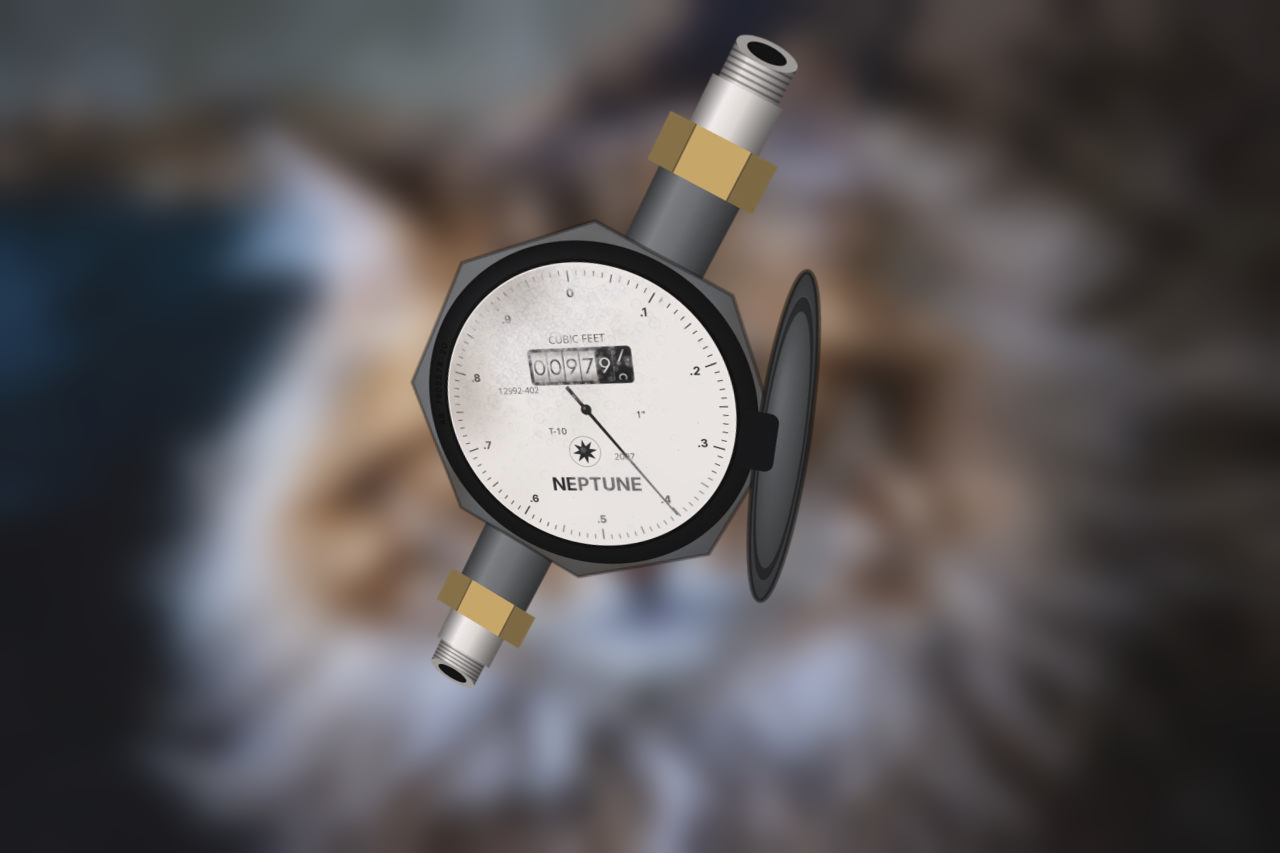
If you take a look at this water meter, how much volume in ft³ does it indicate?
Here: 9797.40 ft³
